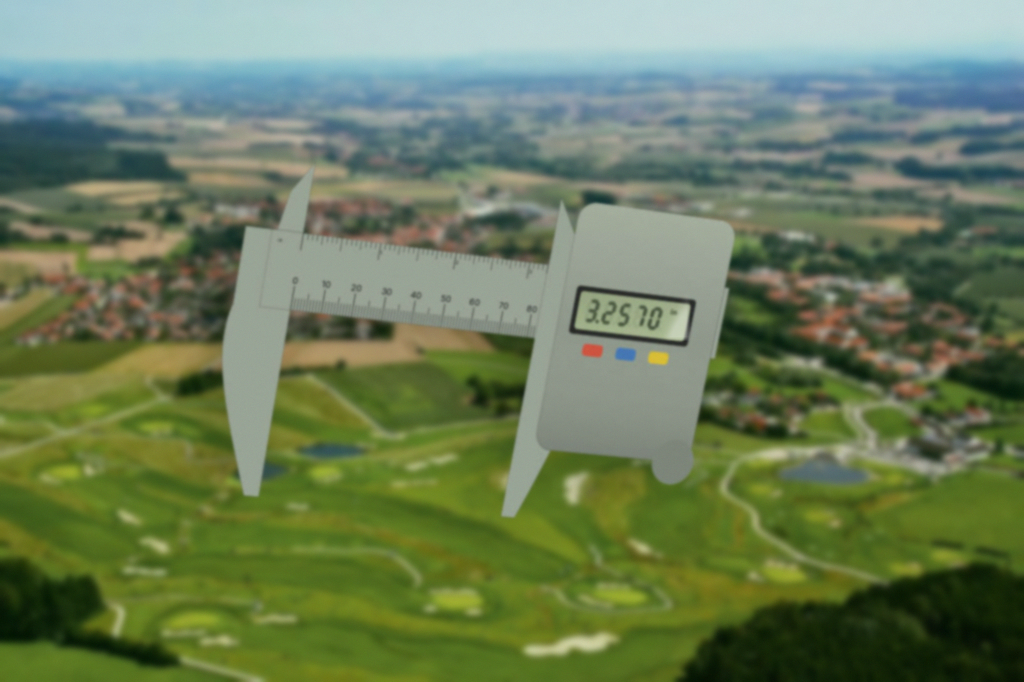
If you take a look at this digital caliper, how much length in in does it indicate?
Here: 3.2570 in
